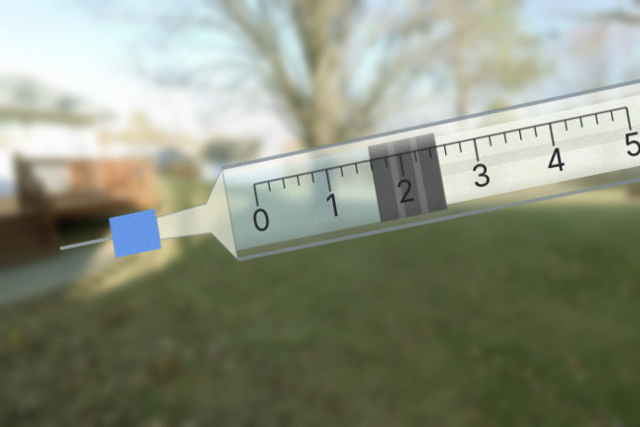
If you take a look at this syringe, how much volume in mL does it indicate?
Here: 1.6 mL
